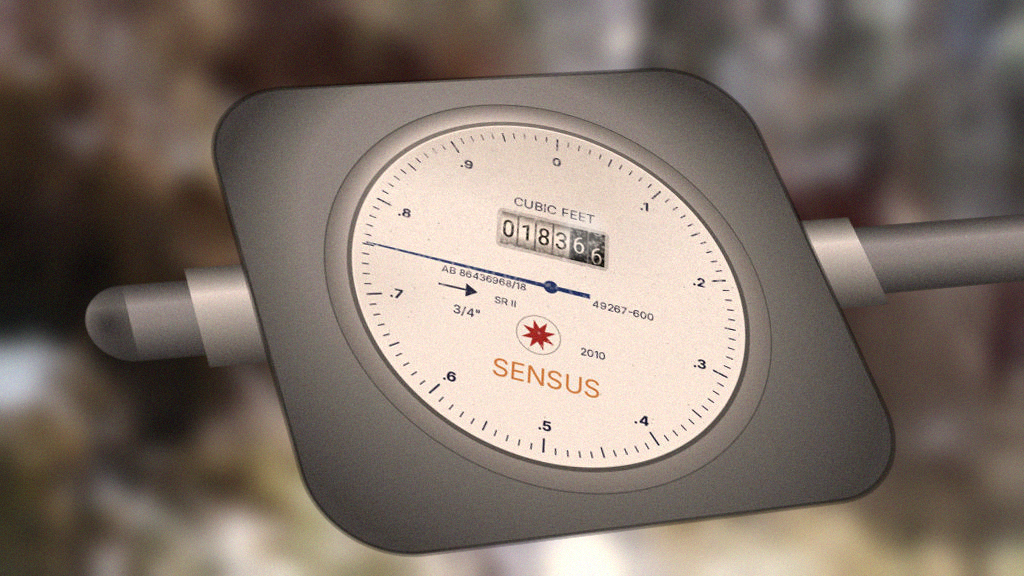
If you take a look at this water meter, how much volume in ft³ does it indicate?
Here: 18365.75 ft³
